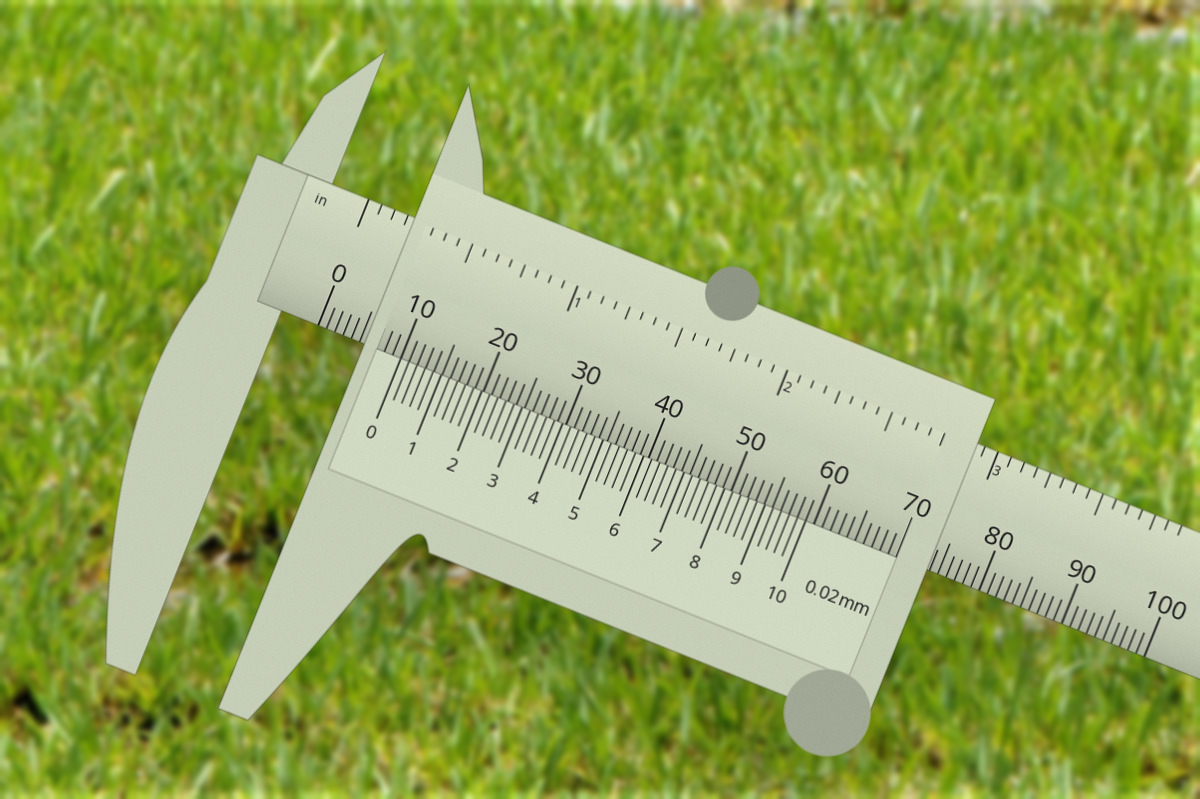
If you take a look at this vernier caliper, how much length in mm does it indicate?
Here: 10.0 mm
